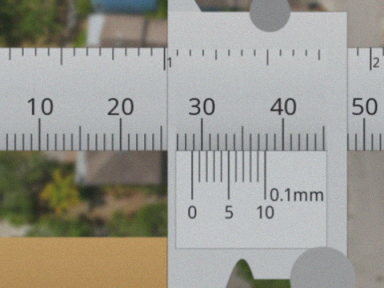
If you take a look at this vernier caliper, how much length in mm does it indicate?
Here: 28.8 mm
